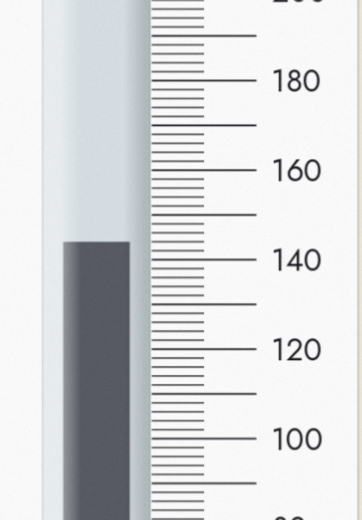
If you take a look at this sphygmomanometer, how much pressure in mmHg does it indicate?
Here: 144 mmHg
